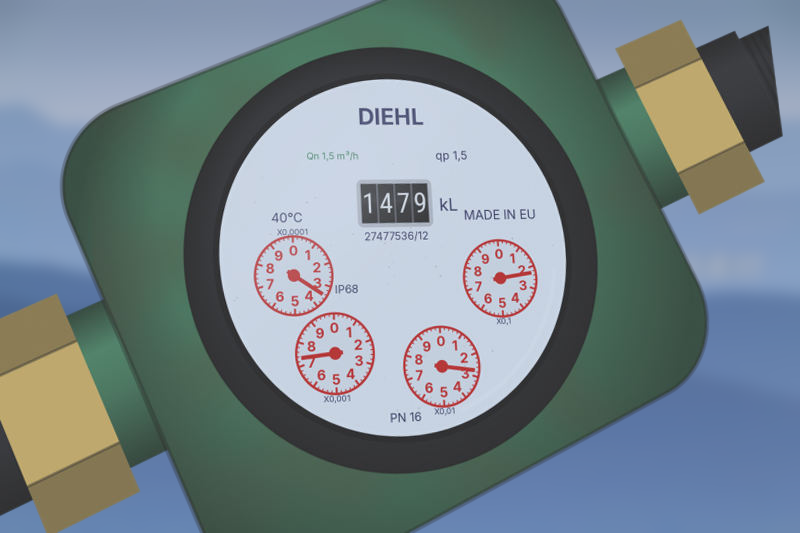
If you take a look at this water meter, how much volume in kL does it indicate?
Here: 1479.2273 kL
